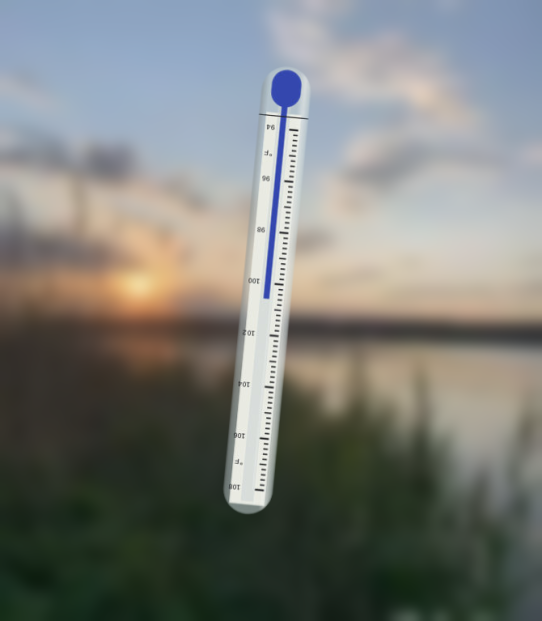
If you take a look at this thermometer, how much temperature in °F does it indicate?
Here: 100.6 °F
